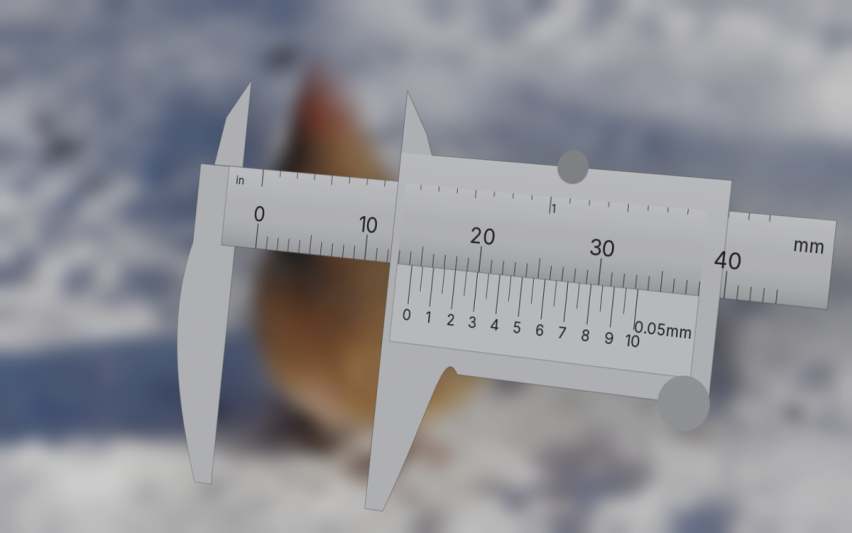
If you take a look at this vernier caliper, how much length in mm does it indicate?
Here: 14.2 mm
